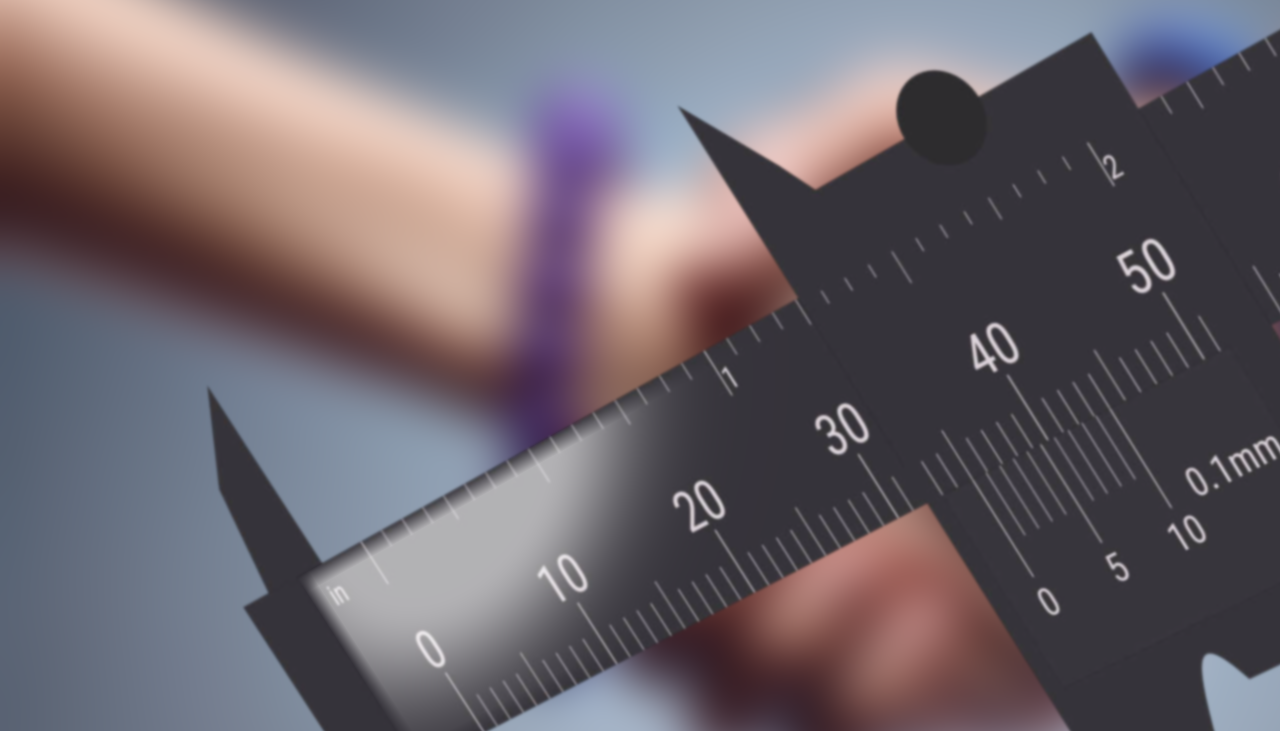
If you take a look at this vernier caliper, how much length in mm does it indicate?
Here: 35.0 mm
